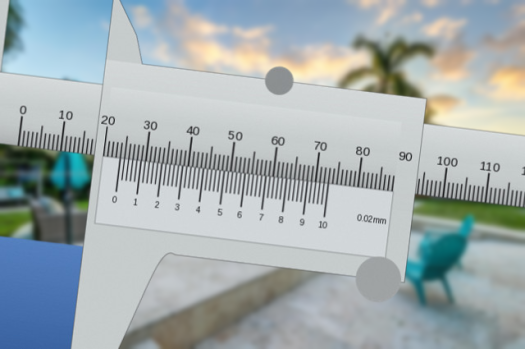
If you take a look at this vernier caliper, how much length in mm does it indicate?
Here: 24.0 mm
